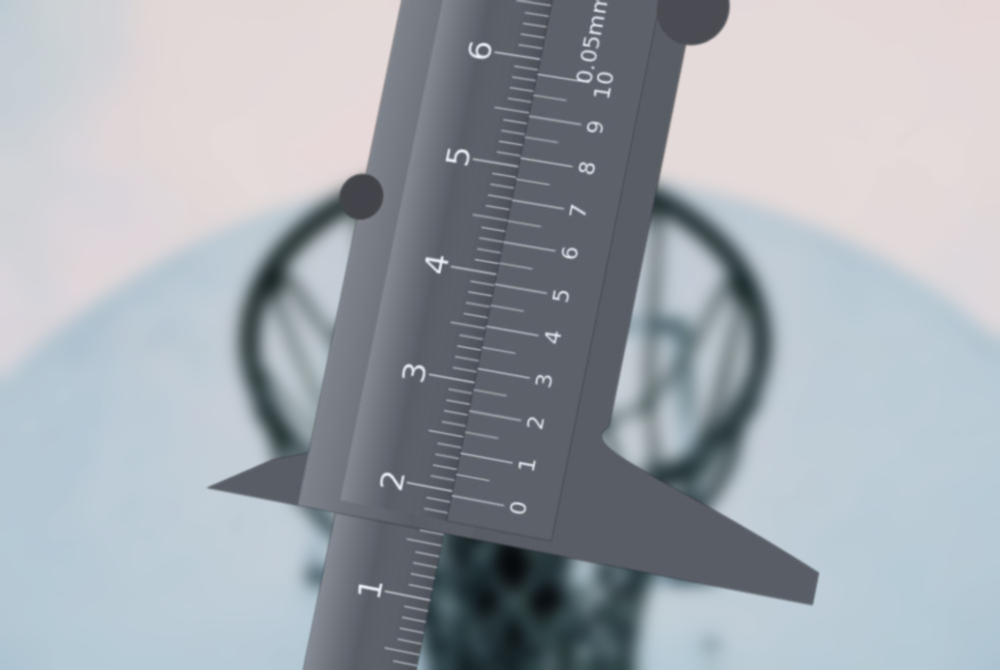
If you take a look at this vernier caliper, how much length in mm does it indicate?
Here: 19.6 mm
